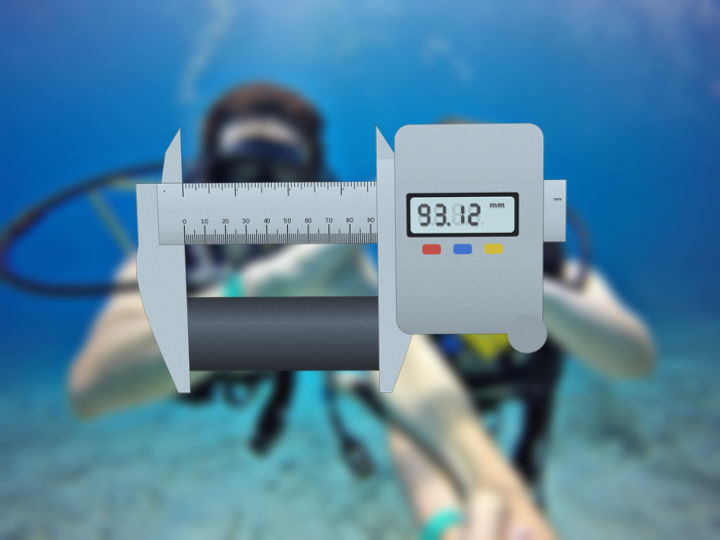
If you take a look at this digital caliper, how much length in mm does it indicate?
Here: 93.12 mm
